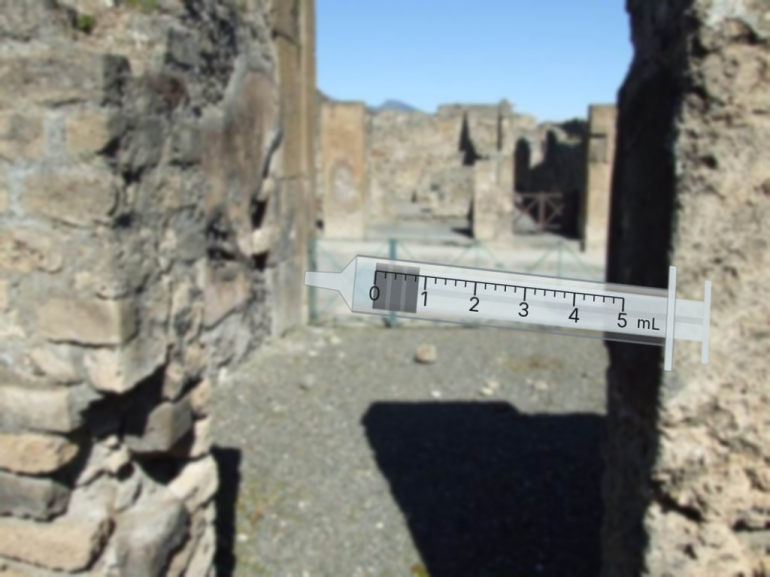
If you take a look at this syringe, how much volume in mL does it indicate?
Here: 0 mL
